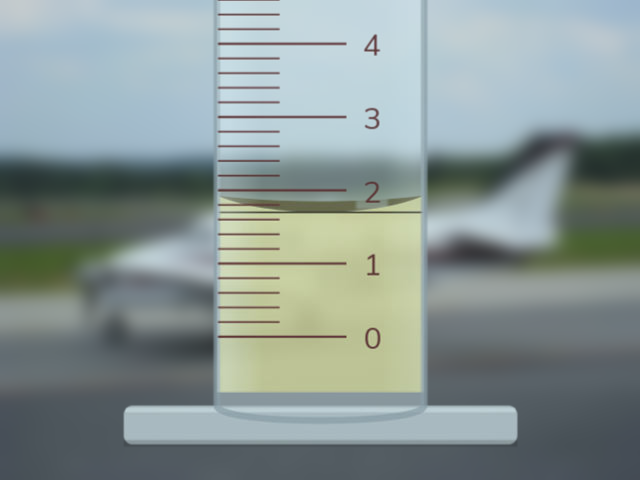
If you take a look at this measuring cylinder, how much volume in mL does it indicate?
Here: 1.7 mL
